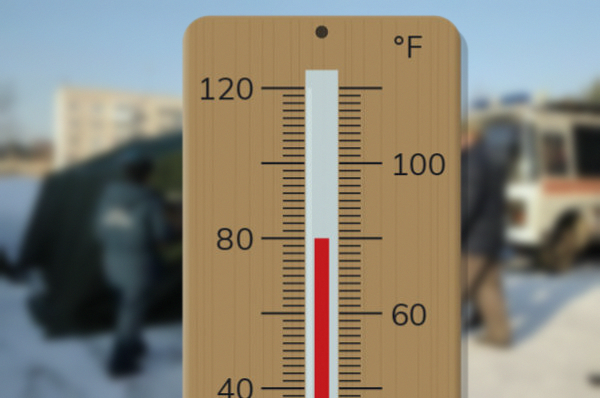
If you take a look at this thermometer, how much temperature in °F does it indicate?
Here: 80 °F
